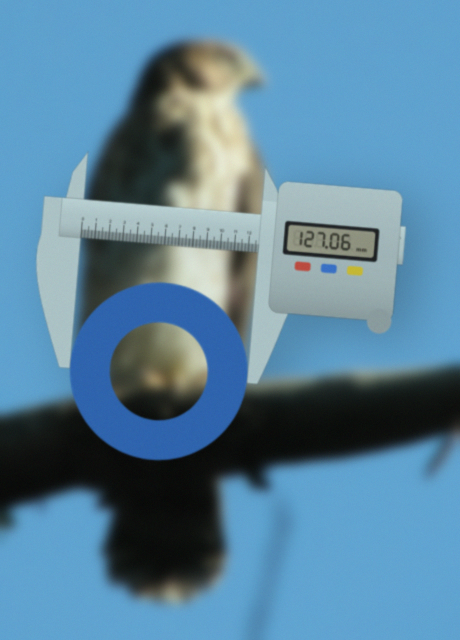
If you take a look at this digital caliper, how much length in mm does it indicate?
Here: 127.06 mm
